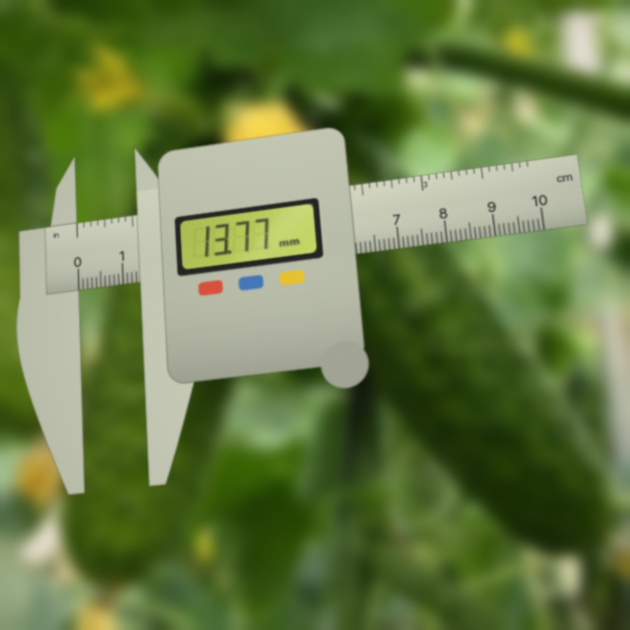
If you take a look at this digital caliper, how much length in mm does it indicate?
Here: 13.77 mm
